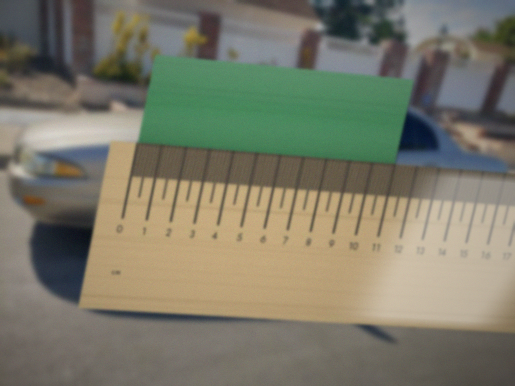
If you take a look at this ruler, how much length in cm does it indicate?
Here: 11 cm
